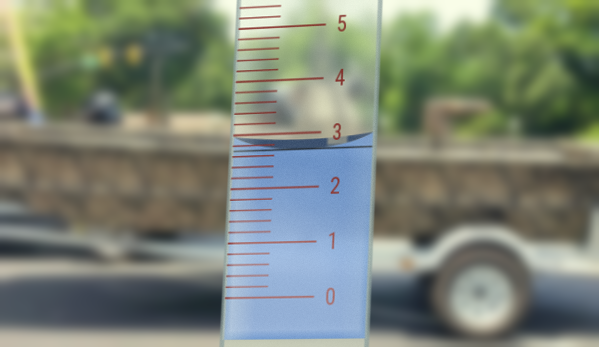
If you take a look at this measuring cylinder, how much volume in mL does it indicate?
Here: 2.7 mL
